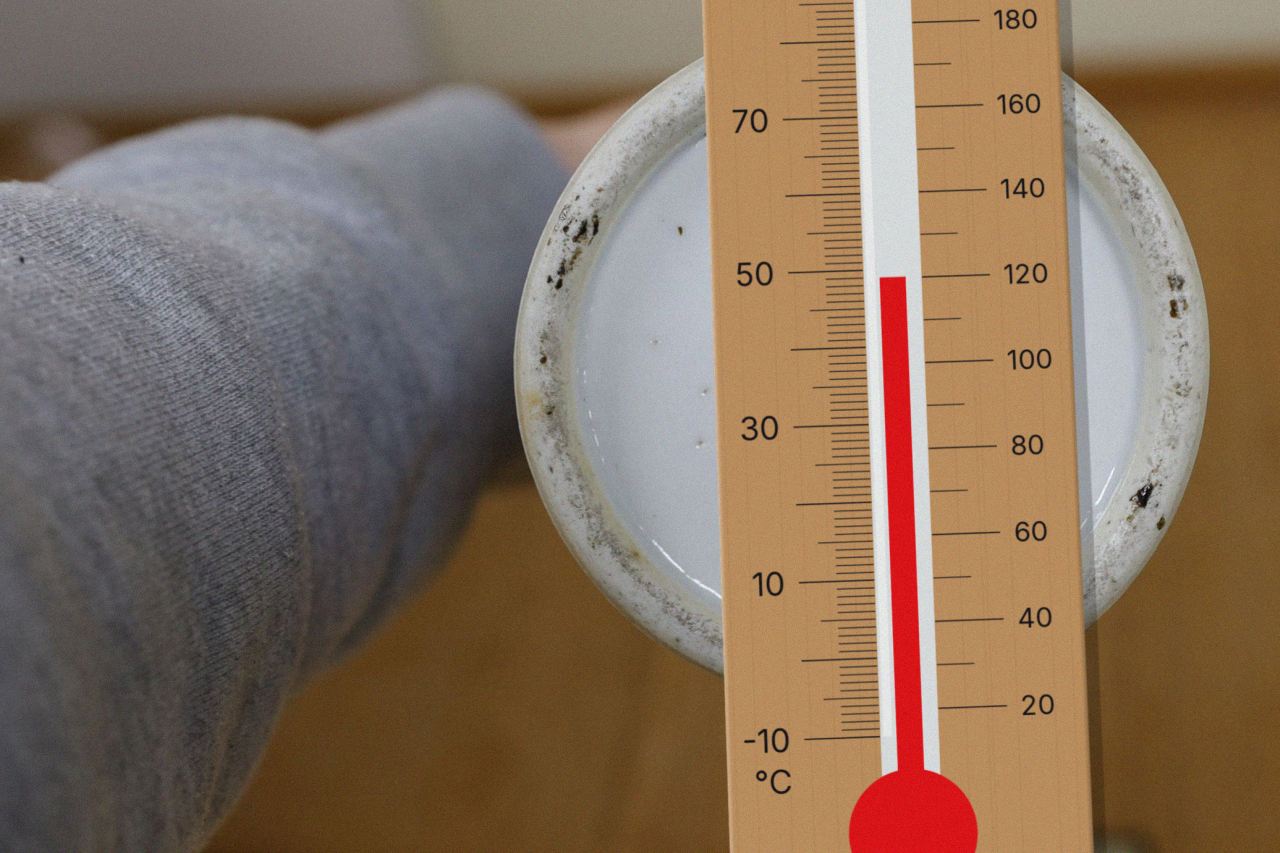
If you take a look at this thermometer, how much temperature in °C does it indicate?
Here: 49 °C
